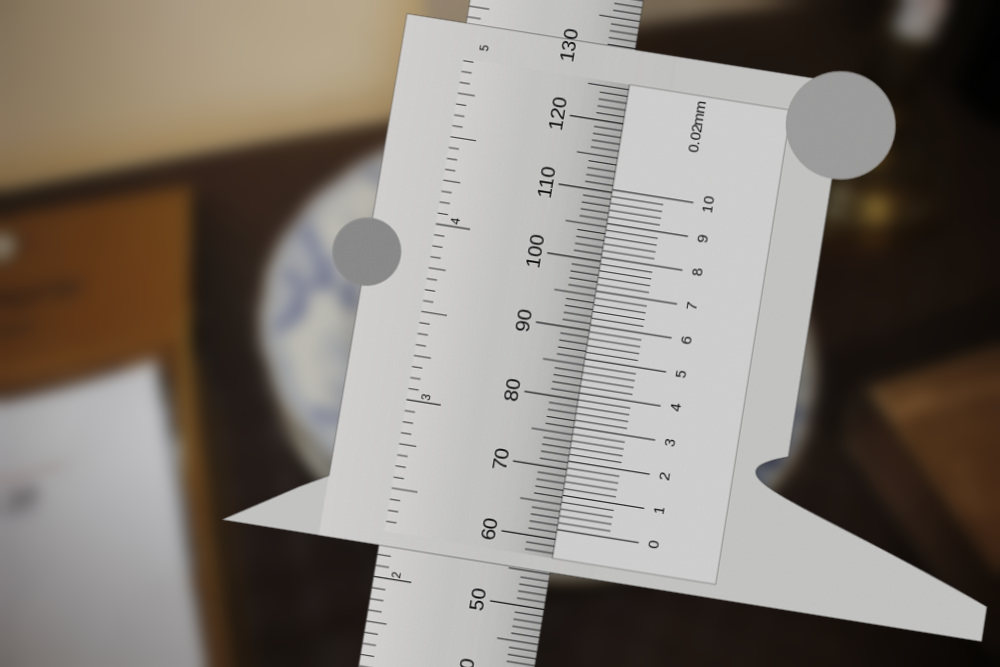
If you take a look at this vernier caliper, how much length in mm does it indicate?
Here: 61.4 mm
